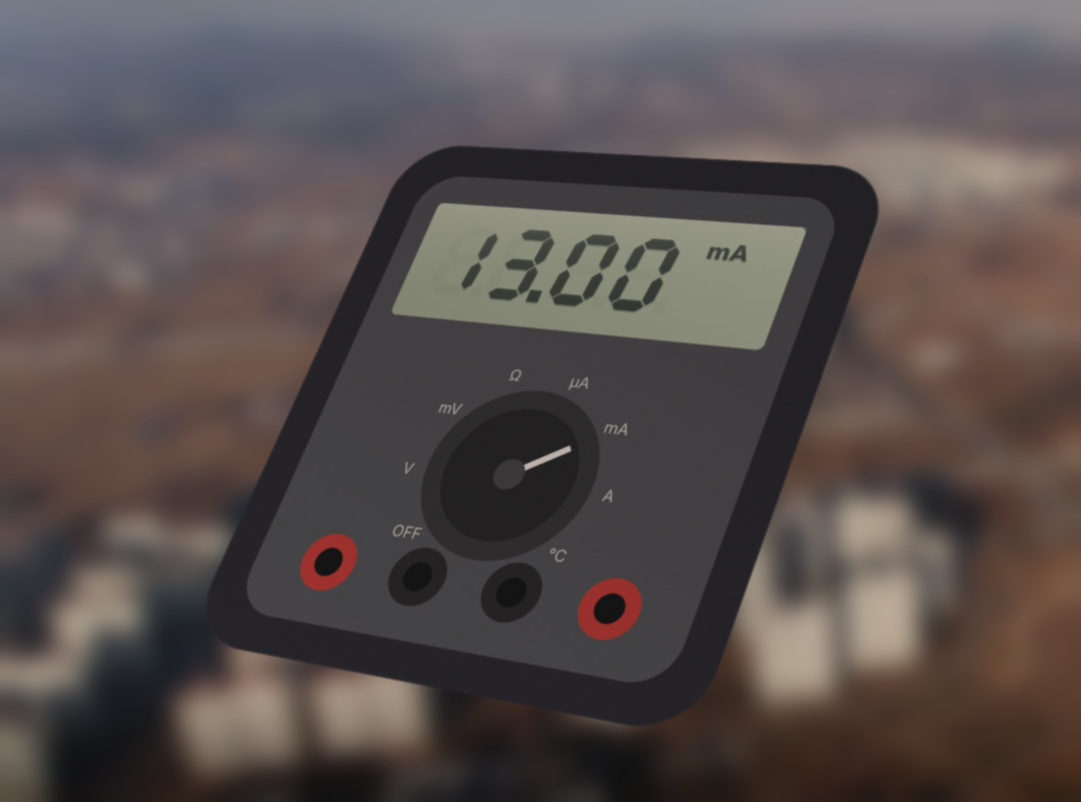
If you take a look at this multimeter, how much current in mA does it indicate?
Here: 13.00 mA
